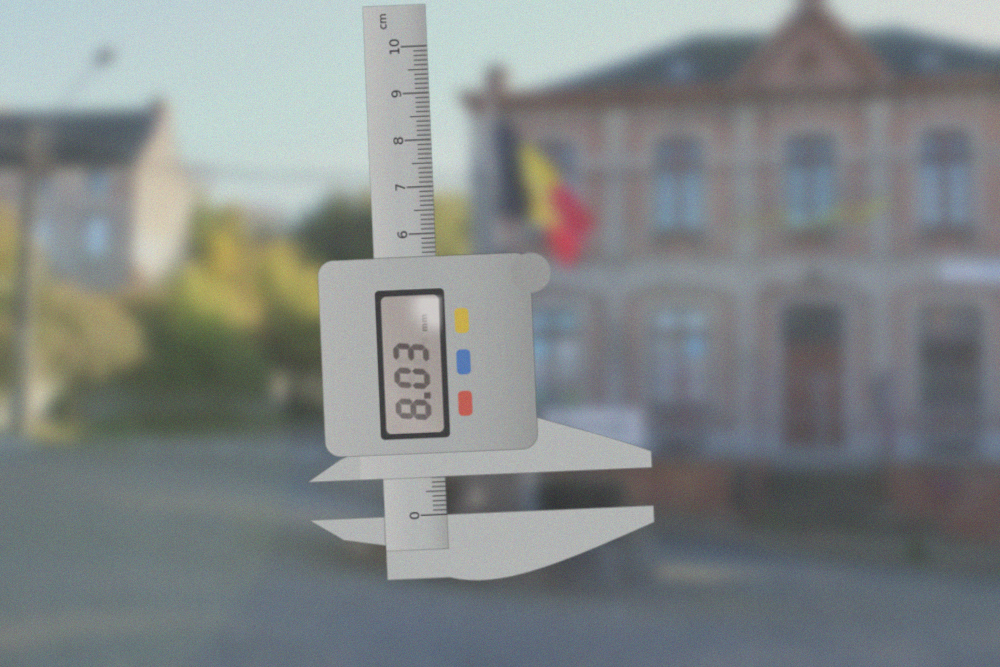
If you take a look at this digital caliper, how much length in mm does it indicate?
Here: 8.03 mm
